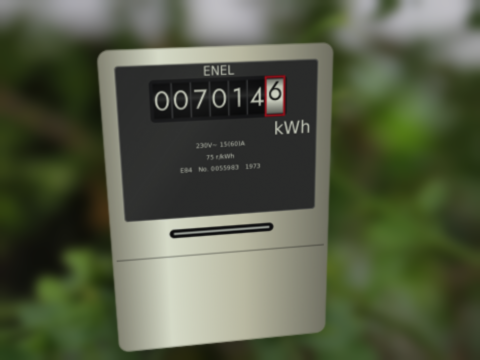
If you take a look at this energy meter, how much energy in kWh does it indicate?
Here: 7014.6 kWh
